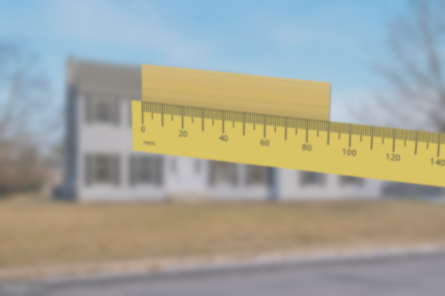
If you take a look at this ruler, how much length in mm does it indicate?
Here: 90 mm
